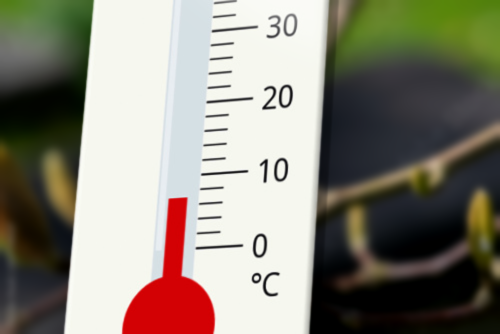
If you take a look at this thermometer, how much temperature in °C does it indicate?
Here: 7 °C
